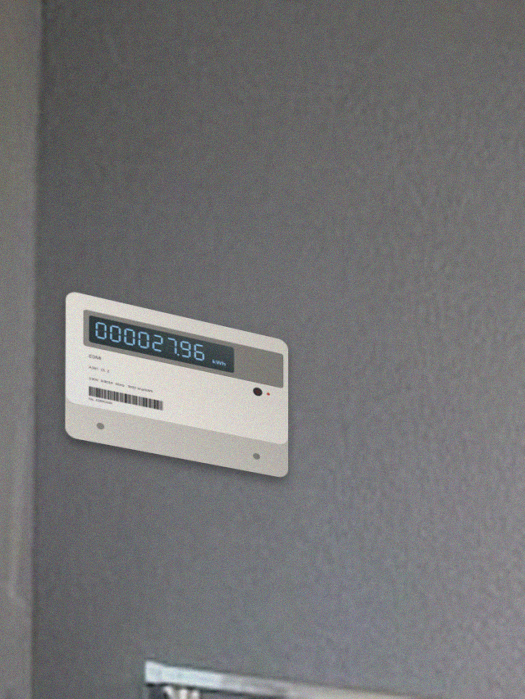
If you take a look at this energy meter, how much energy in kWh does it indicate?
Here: 27.96 kWh
